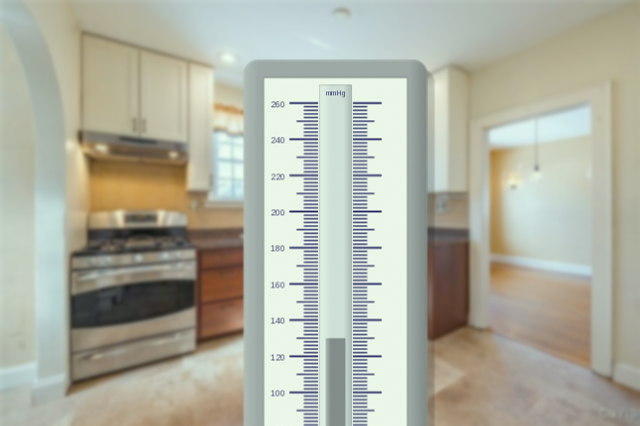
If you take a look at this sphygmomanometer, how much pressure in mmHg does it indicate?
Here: 130 mmHg
